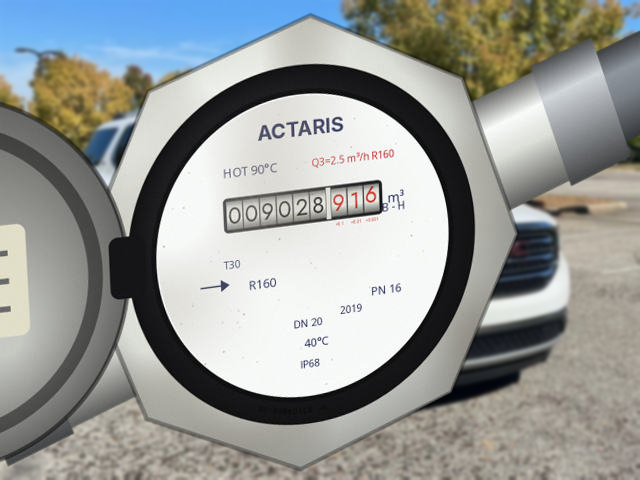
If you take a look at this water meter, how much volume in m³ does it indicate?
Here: 9028.916 m³
